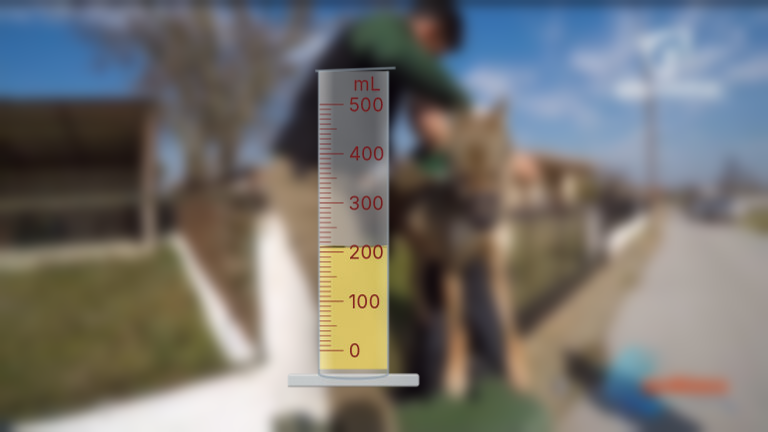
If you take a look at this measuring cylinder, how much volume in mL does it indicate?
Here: 210 mL
